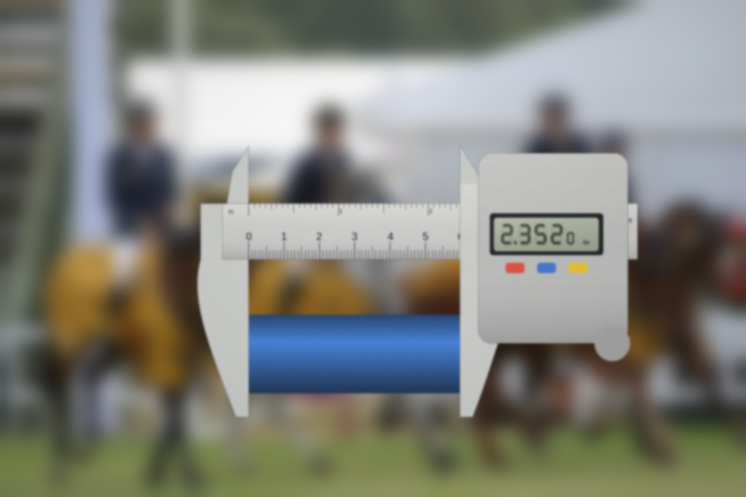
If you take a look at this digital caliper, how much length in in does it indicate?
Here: 2.3520 in
